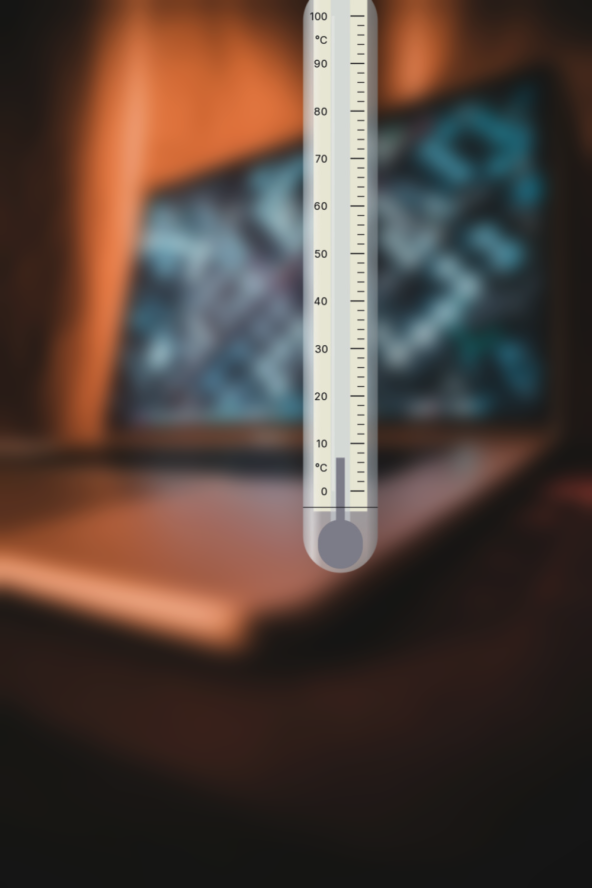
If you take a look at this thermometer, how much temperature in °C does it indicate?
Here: 7 °C
